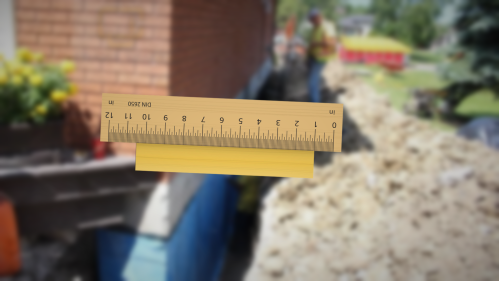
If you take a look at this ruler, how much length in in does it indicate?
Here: 9.5 in
